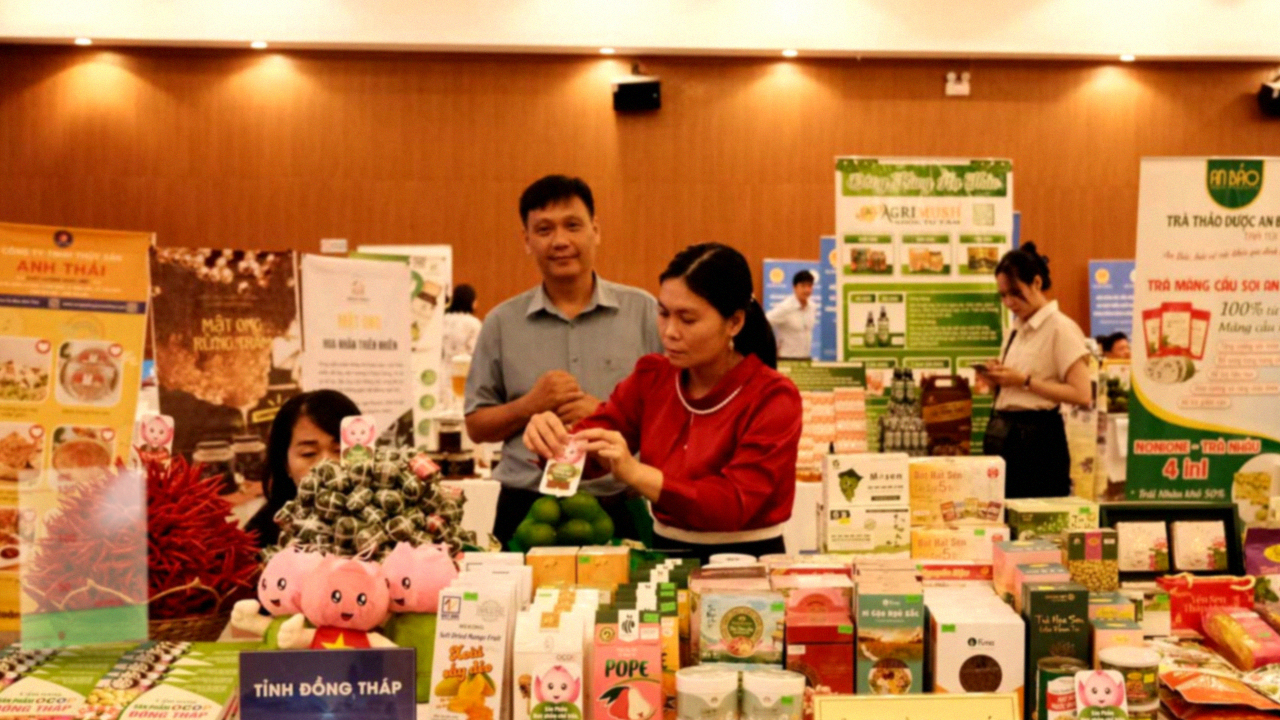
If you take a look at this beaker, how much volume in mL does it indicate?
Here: 25 mL
